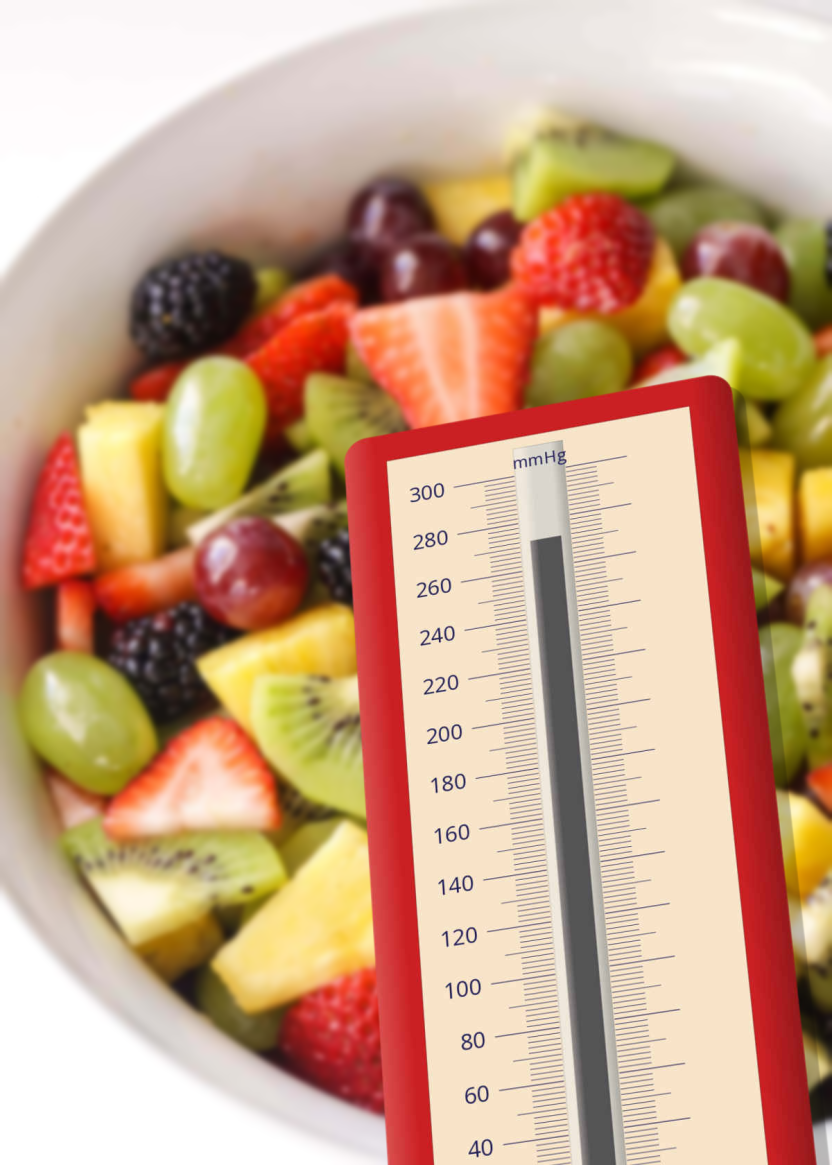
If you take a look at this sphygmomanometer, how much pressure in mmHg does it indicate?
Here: 272 mmHg
